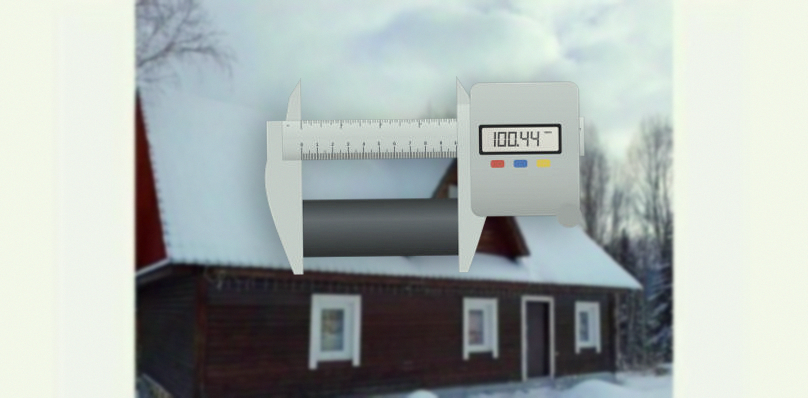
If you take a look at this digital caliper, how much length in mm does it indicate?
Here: 100.44 mm
